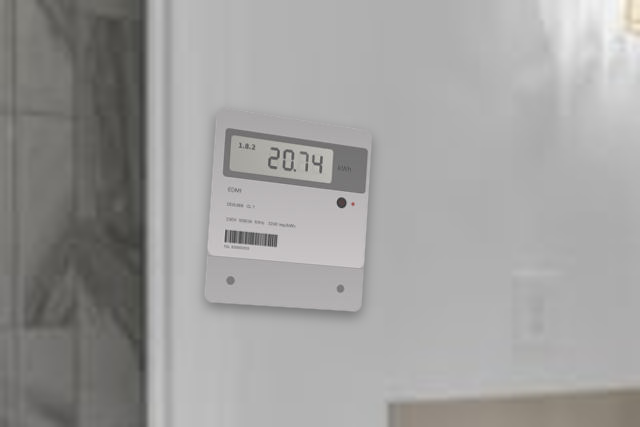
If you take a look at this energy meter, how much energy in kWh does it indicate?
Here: 20.74 kWh
